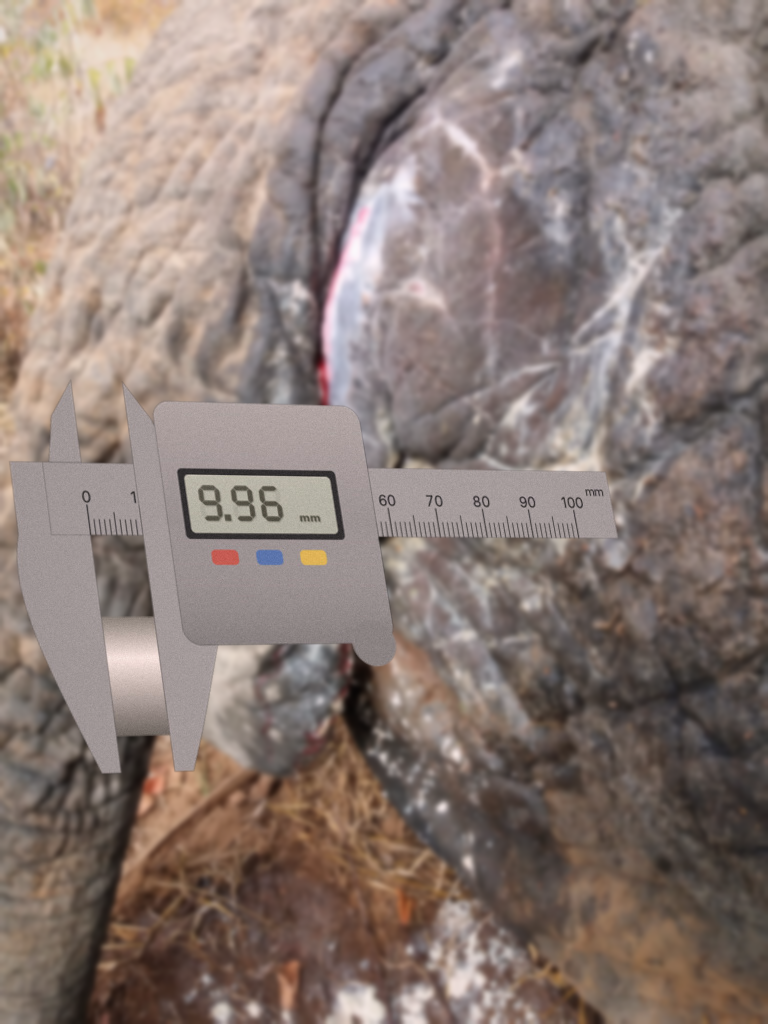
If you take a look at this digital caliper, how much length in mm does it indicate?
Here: 9.96 mm
